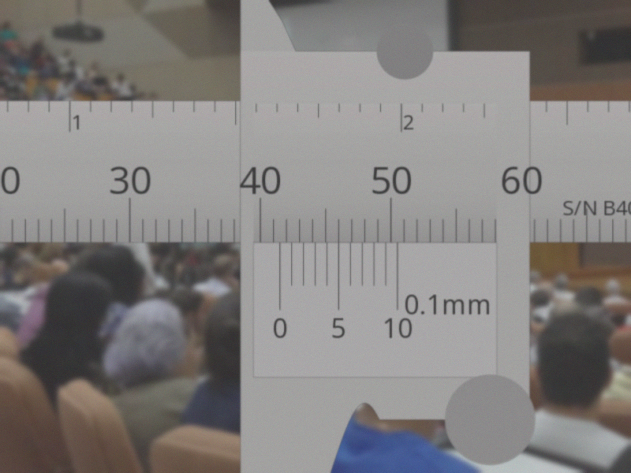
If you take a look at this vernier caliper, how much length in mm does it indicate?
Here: 41.5 mm
